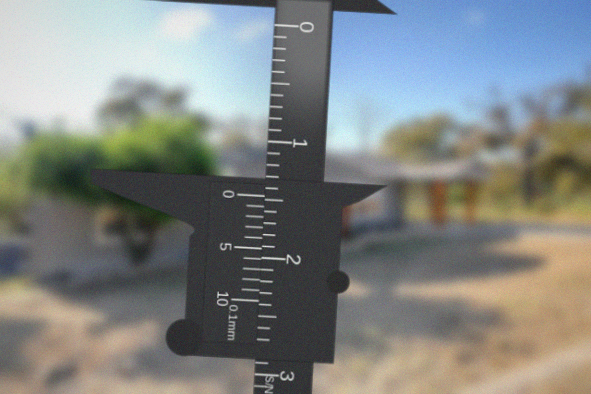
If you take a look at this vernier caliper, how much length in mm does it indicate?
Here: 14.7 mm
